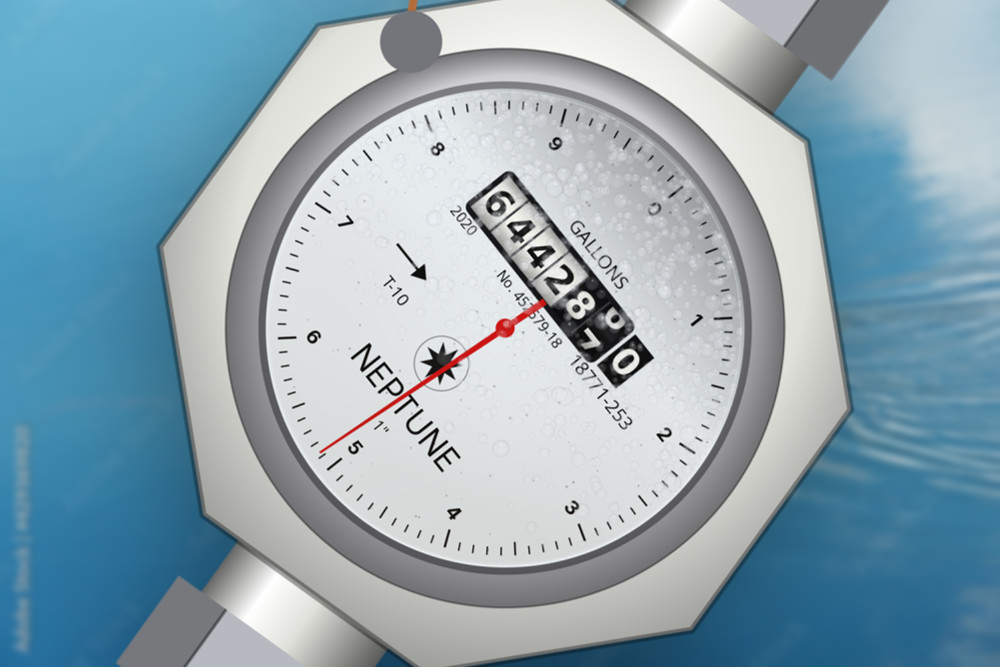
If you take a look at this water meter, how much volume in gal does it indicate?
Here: 6442865.1 gal
